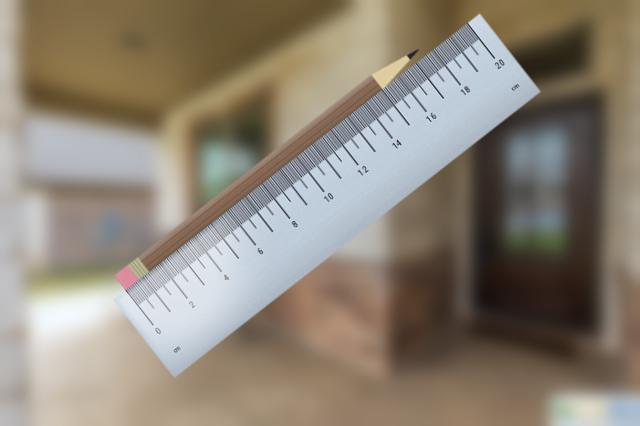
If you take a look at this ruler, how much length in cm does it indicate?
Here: 17.5 cm
